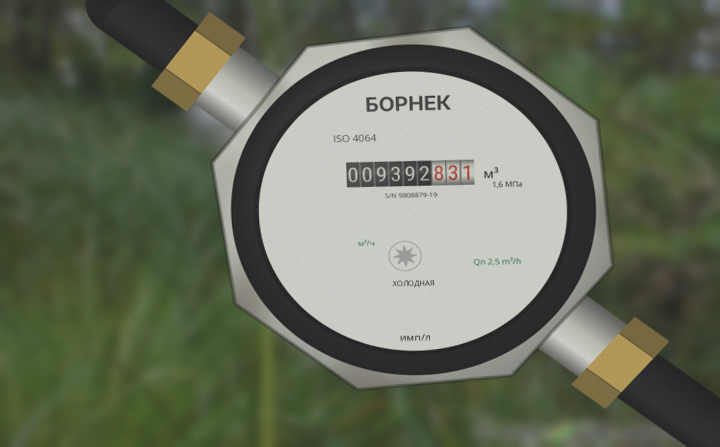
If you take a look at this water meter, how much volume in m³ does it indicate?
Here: 9392.831 m³
